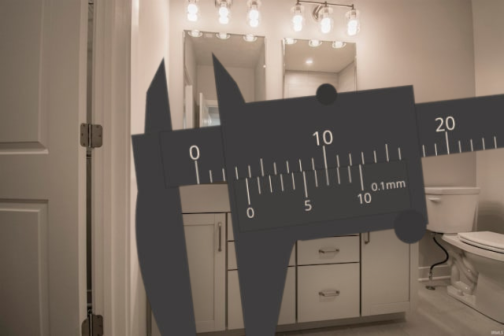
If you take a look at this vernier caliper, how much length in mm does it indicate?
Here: 3.7 mm
